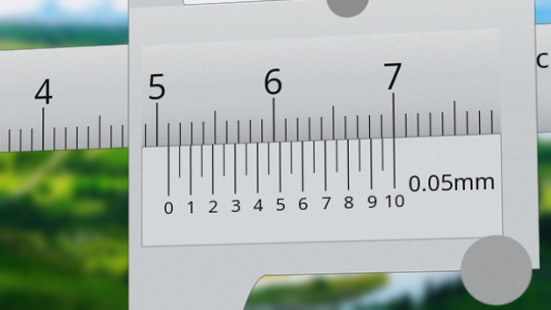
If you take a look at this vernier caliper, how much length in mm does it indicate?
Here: 51.0 mm
